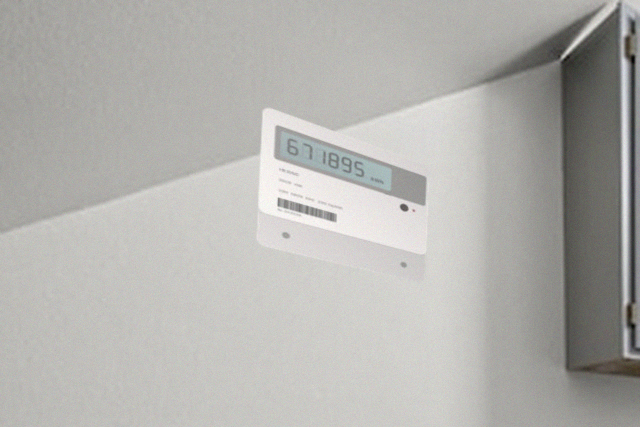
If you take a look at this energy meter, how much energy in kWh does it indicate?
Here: 671895 kWh
